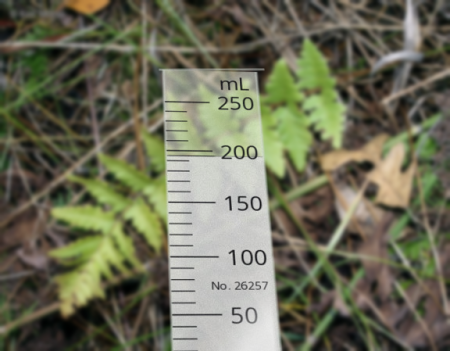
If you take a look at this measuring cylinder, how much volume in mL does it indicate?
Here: 195 mL
